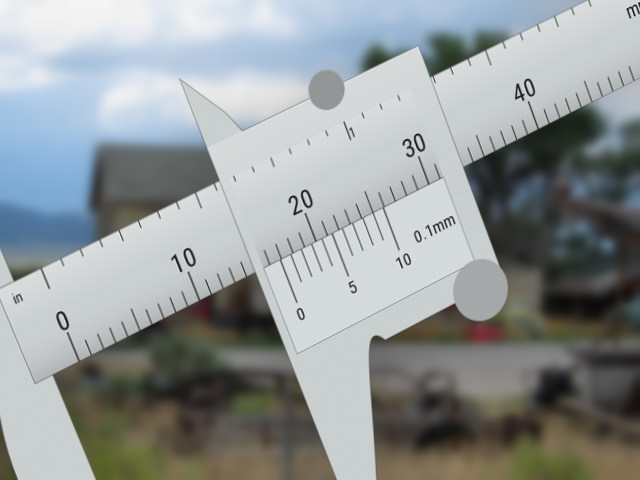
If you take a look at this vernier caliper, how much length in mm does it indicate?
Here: 16.9 mm
